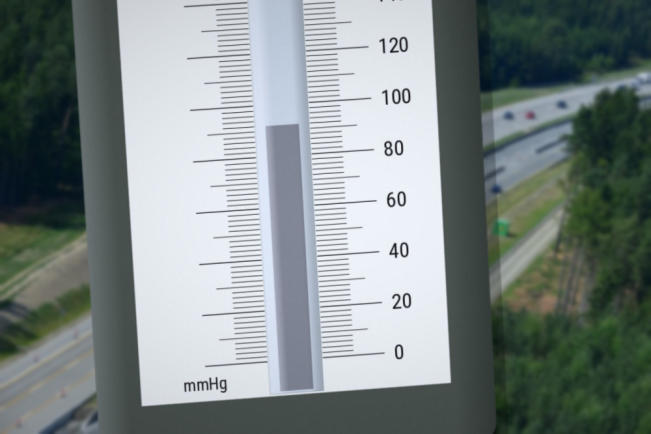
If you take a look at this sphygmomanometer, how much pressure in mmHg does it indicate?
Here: 92 mmHg
